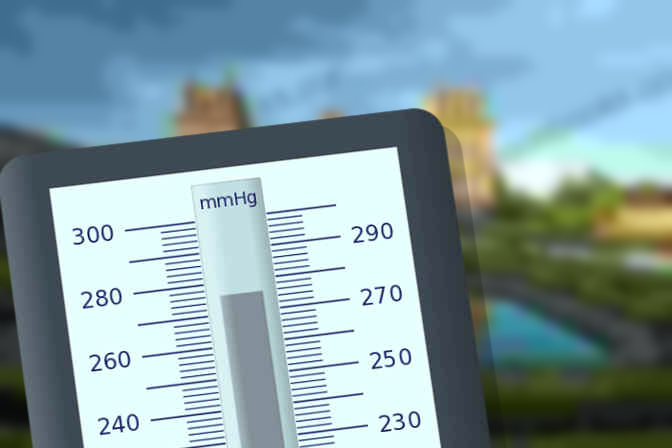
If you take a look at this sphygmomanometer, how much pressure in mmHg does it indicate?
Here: 276 mmHg
